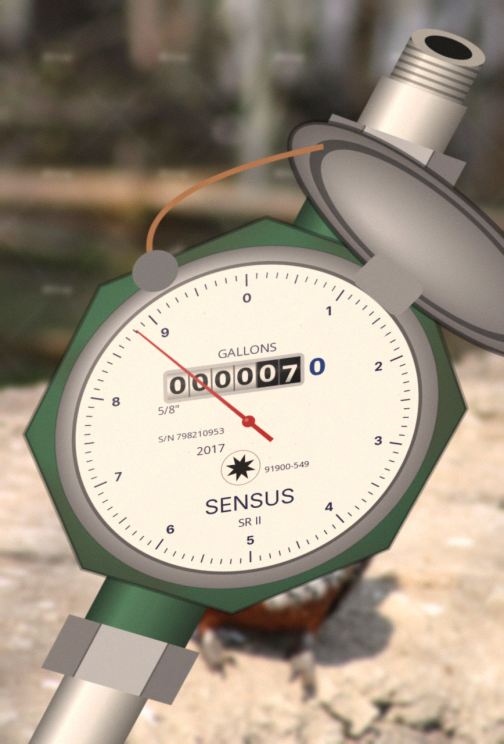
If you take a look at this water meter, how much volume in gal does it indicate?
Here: 68.8 gal
